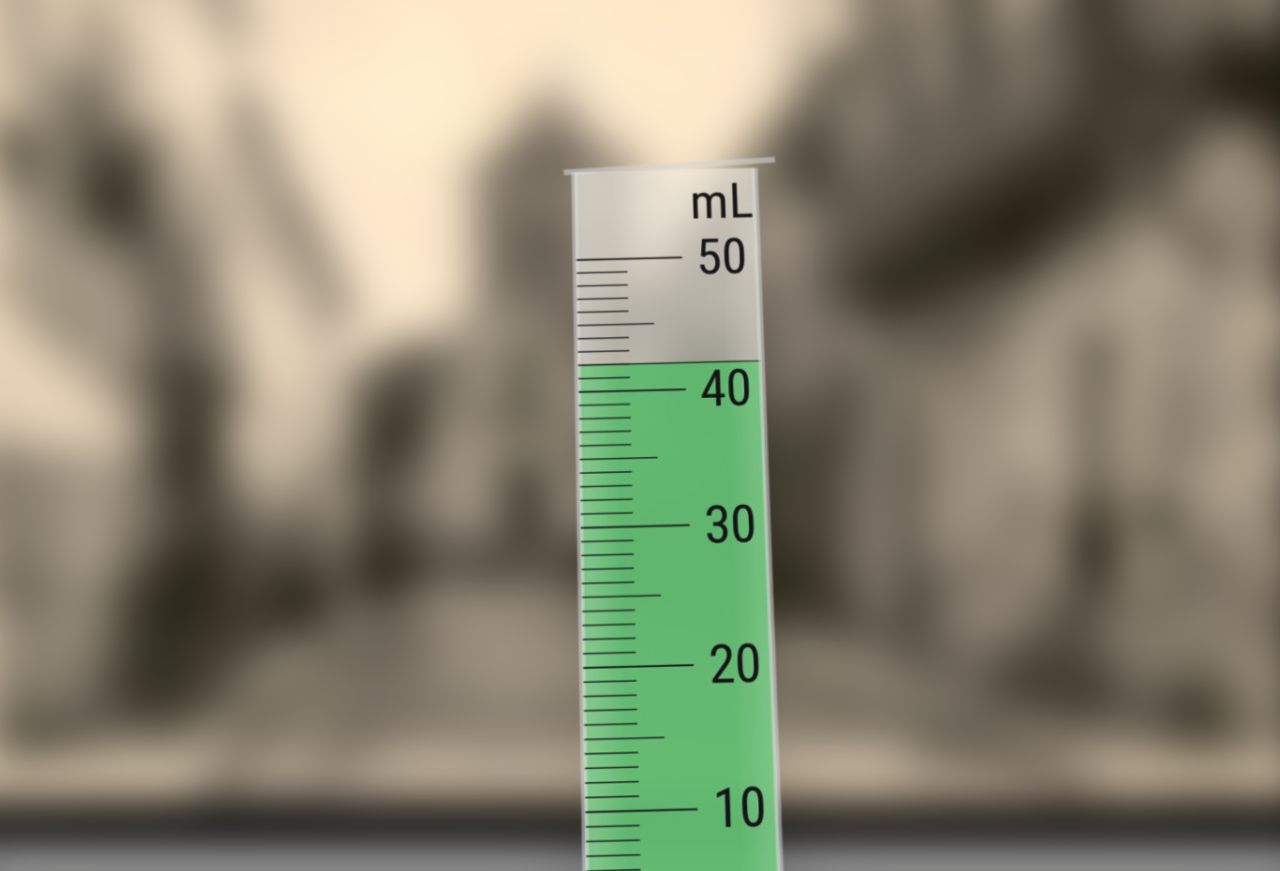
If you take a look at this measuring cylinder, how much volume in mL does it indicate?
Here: 42 mL
